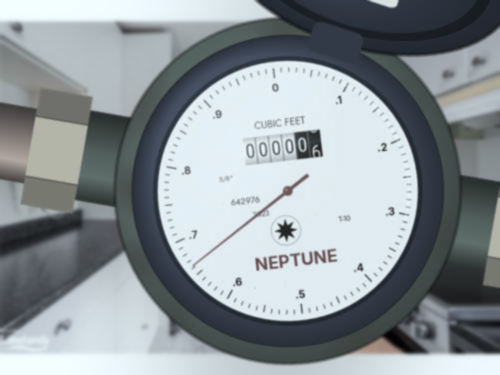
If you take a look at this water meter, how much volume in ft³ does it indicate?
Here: 5.66 ft³
